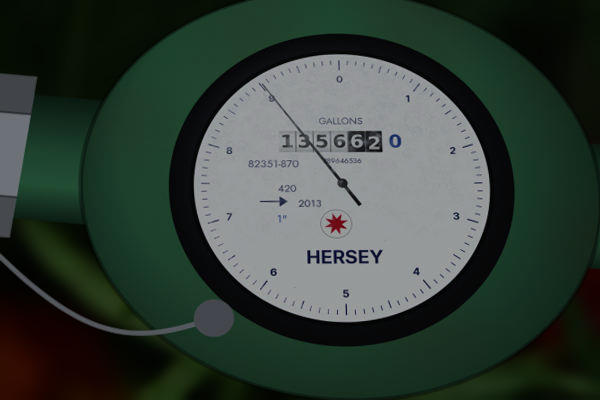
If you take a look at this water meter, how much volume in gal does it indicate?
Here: 1356619.0 gal
